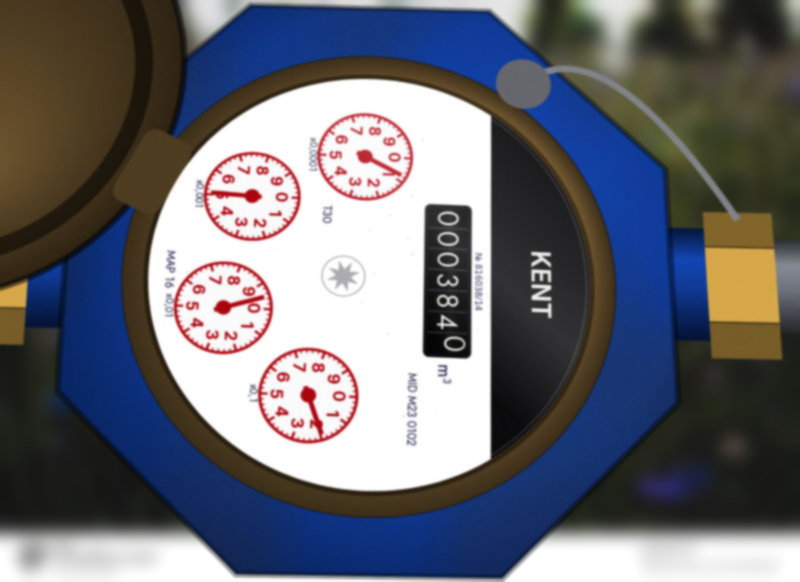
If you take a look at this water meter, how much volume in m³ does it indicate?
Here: 3840.1950 m³
